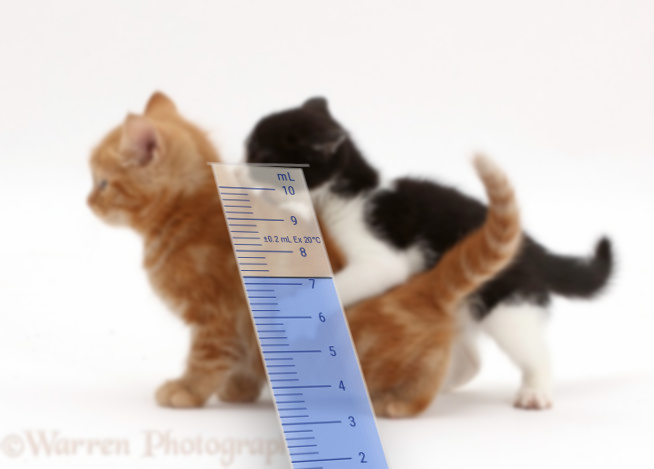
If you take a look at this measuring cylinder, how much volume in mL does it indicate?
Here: 7.2 mL
